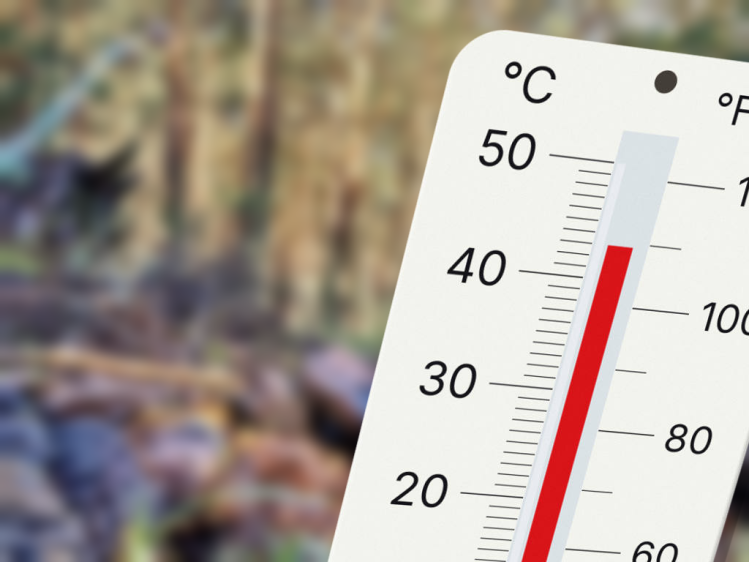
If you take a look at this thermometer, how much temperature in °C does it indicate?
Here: 43 °C
